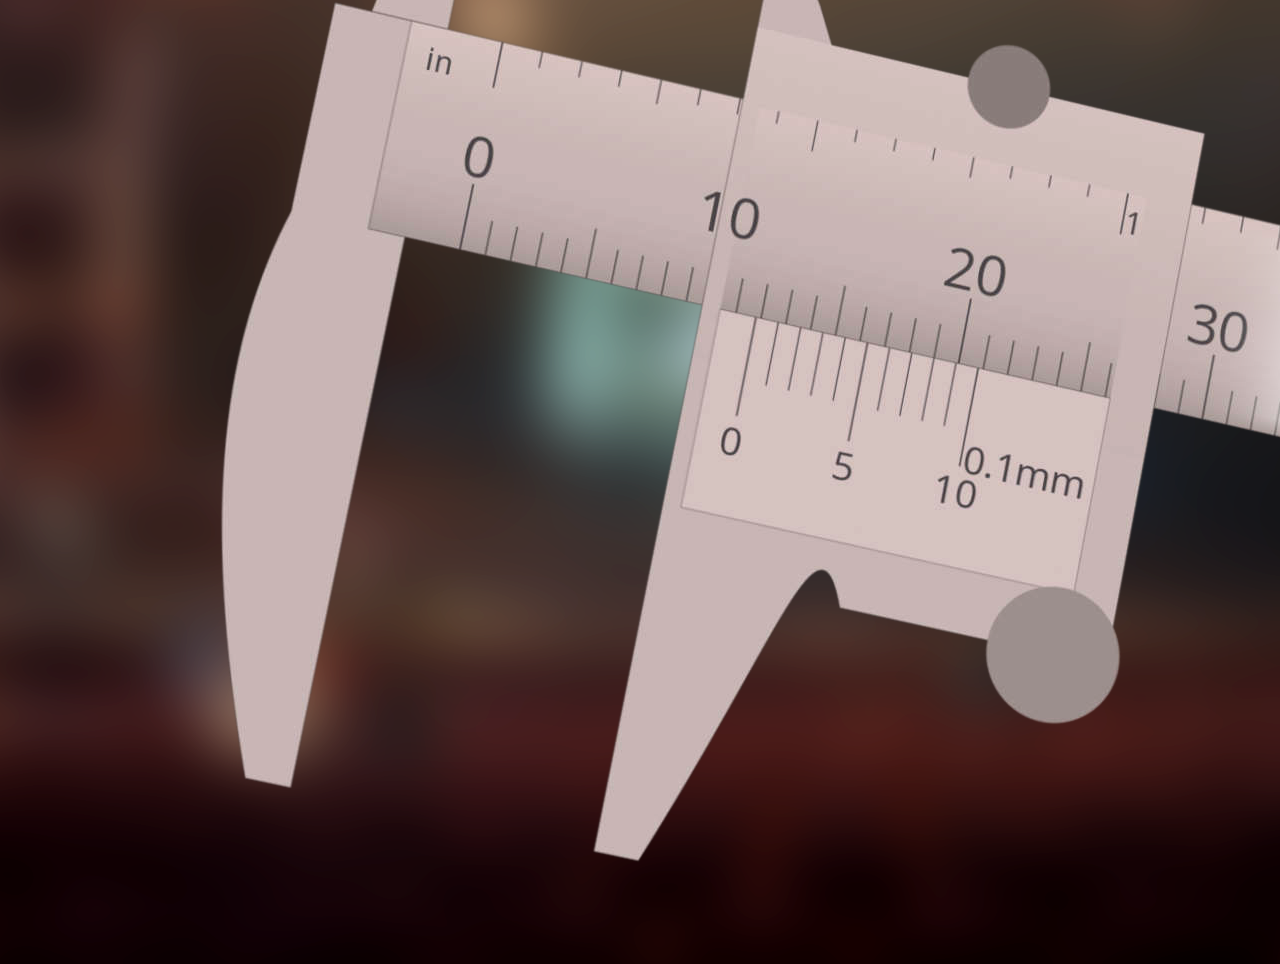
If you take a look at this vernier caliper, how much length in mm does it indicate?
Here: 11.8 mm
